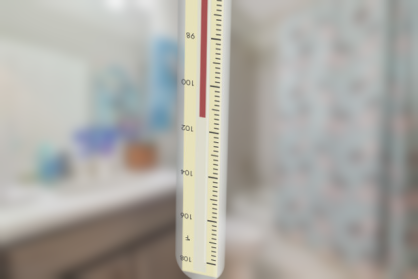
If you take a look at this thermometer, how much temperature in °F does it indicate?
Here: 101.4 °F
